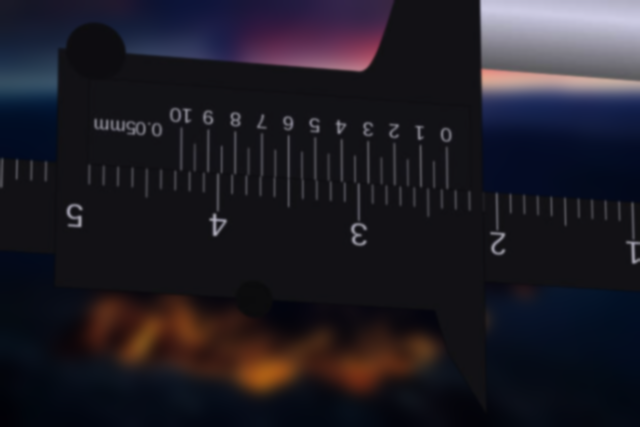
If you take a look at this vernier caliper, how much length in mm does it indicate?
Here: 23.6 mm
